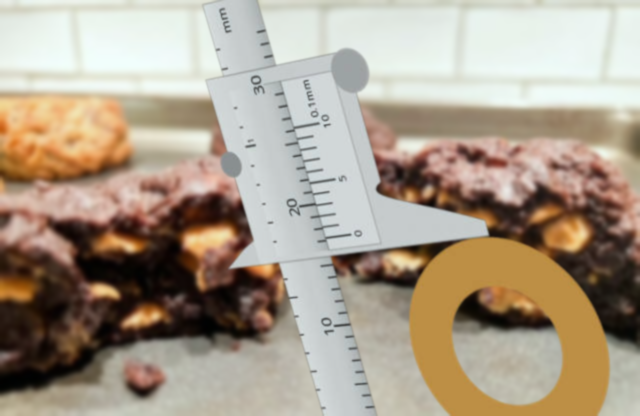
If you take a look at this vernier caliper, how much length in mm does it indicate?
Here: 17.2 mm
